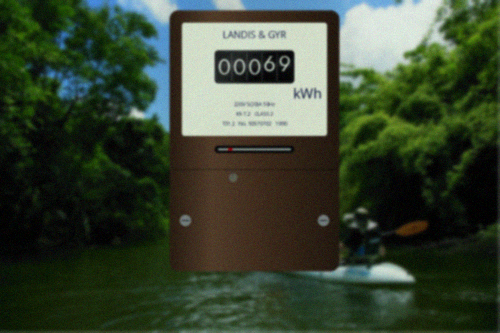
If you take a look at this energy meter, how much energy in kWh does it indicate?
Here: 69 kWh
